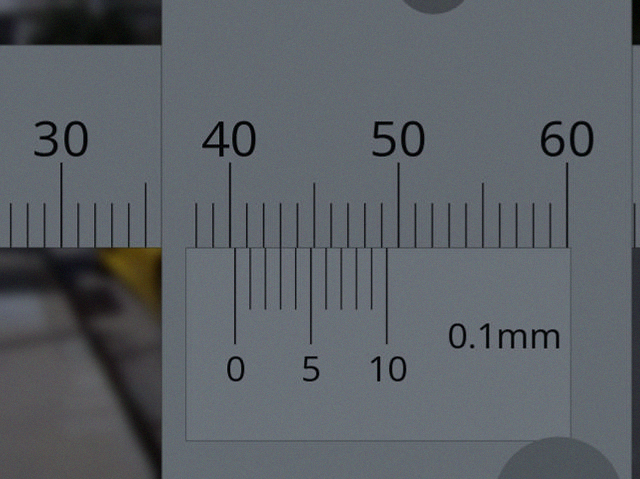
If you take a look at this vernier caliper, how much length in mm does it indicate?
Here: 40.3 mm
